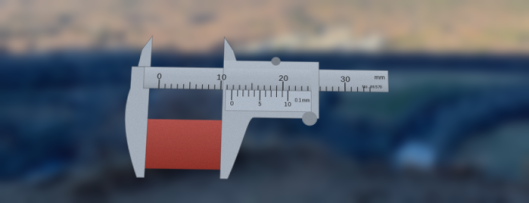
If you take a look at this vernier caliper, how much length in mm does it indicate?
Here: 11.8 mm
